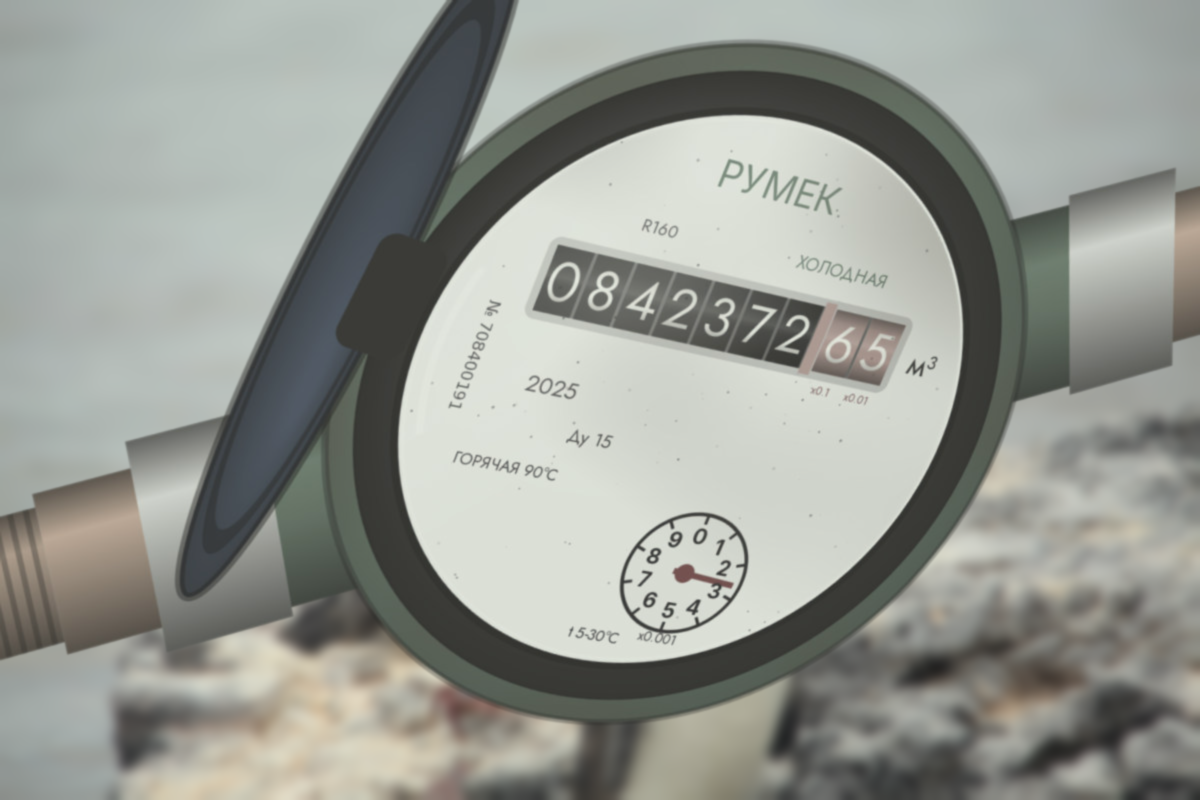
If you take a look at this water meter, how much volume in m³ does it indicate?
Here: 842372.652 m³
